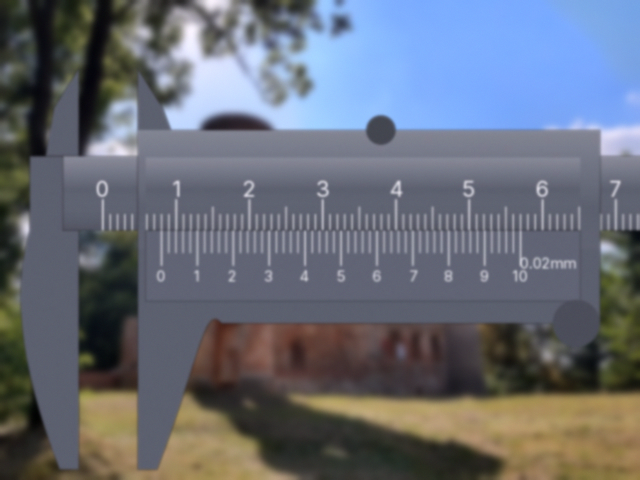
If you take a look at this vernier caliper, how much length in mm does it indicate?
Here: 8.0 mm
